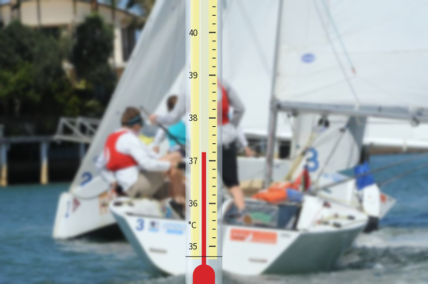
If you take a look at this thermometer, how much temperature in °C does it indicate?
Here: 37.2 °C
